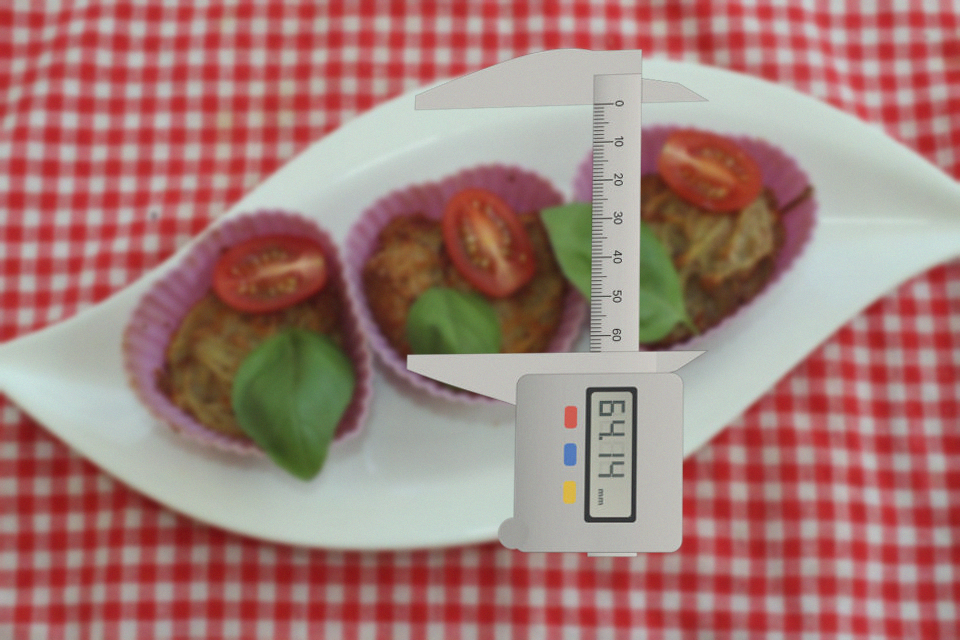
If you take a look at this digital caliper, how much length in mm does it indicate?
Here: 64.14 mm
